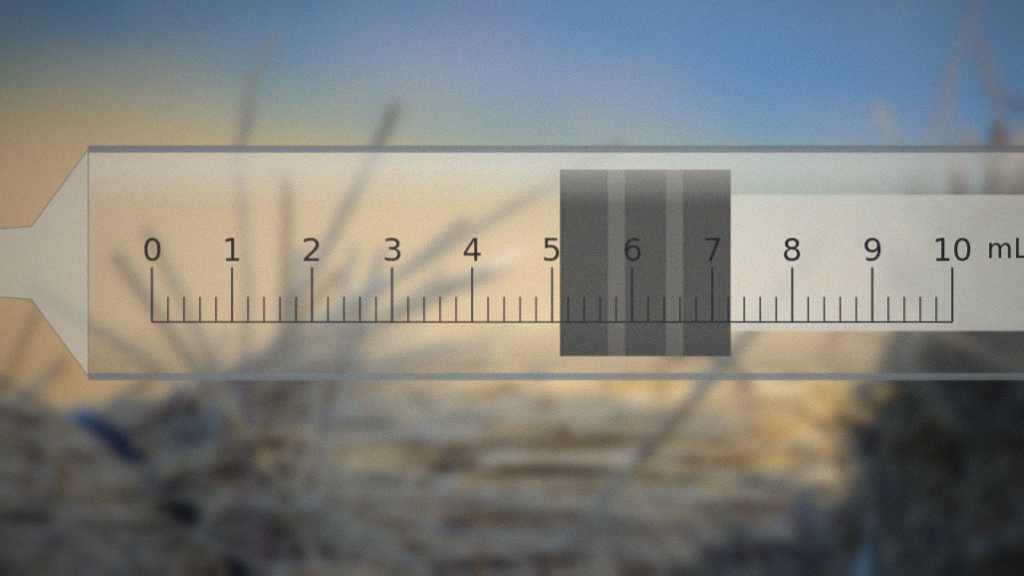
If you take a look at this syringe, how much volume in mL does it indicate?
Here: 5.1 mL
